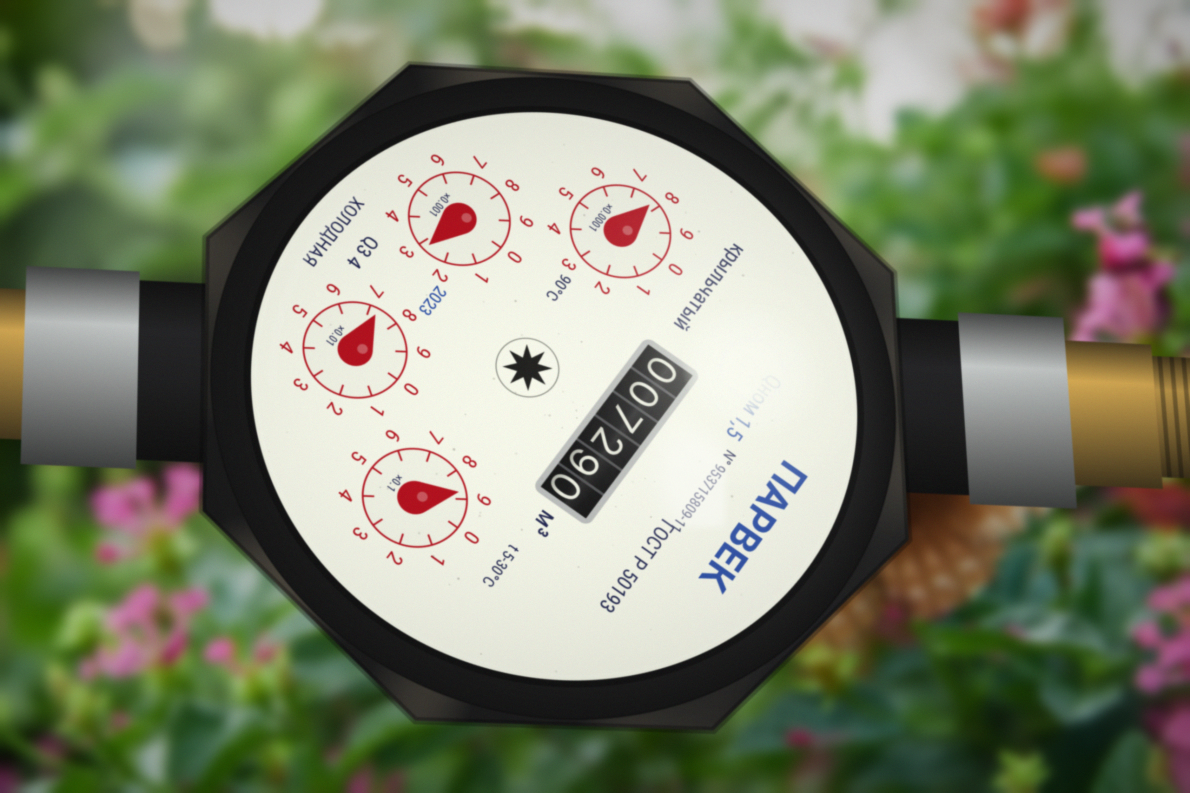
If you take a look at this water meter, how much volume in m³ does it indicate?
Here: 7289.8727 m³
